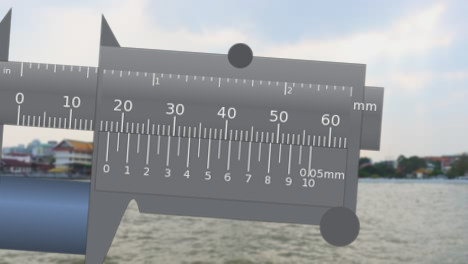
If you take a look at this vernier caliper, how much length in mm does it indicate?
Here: 17.5 mm
